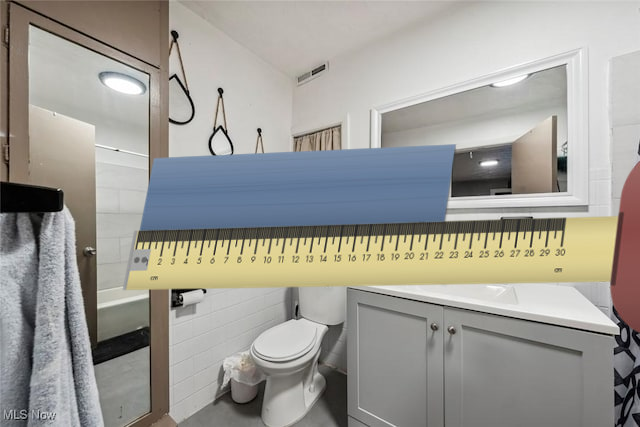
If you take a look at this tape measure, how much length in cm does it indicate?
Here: 22 cm
